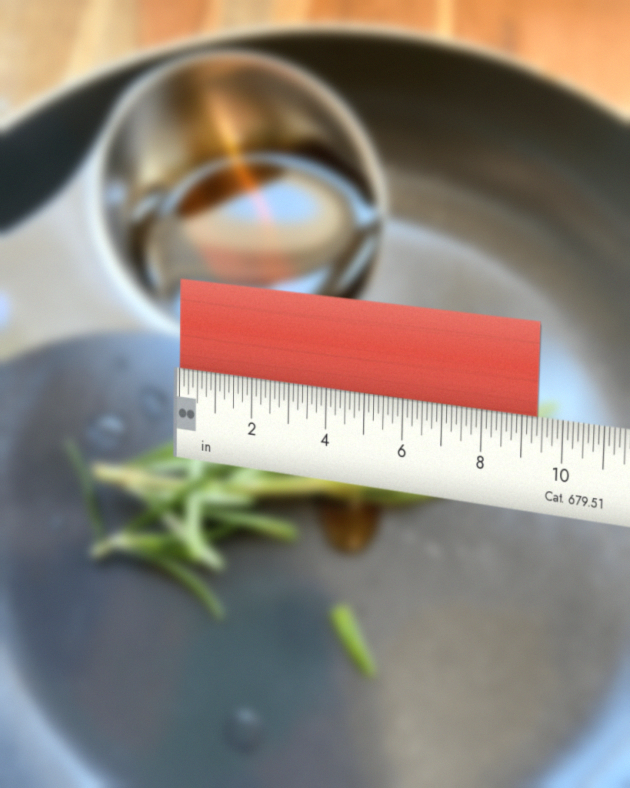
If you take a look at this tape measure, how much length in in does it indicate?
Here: 9.375 in
